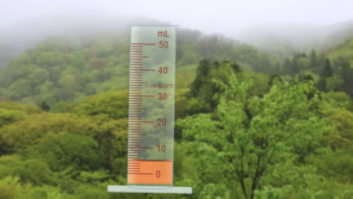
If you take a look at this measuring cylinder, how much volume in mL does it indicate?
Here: 5 mL
